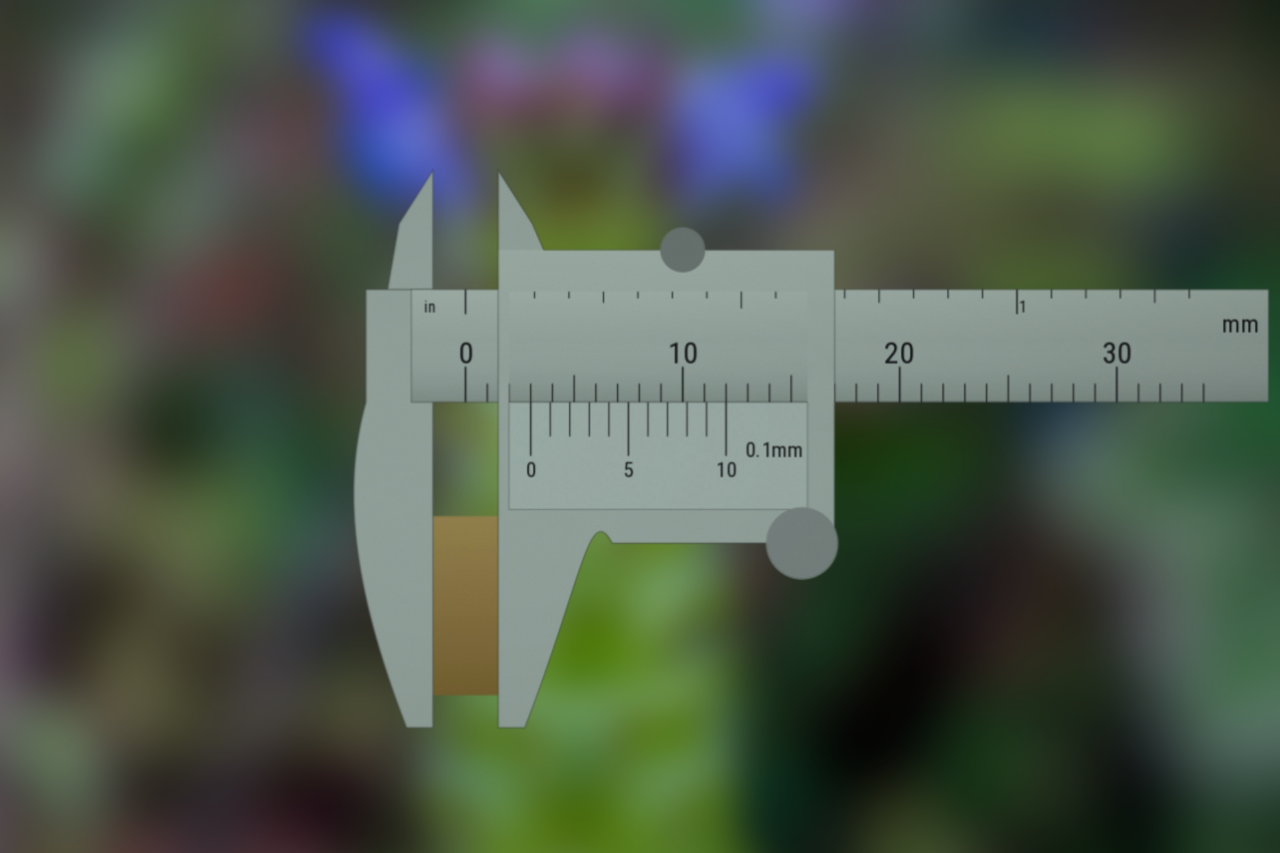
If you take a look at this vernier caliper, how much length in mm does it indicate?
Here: 3.0 mm
